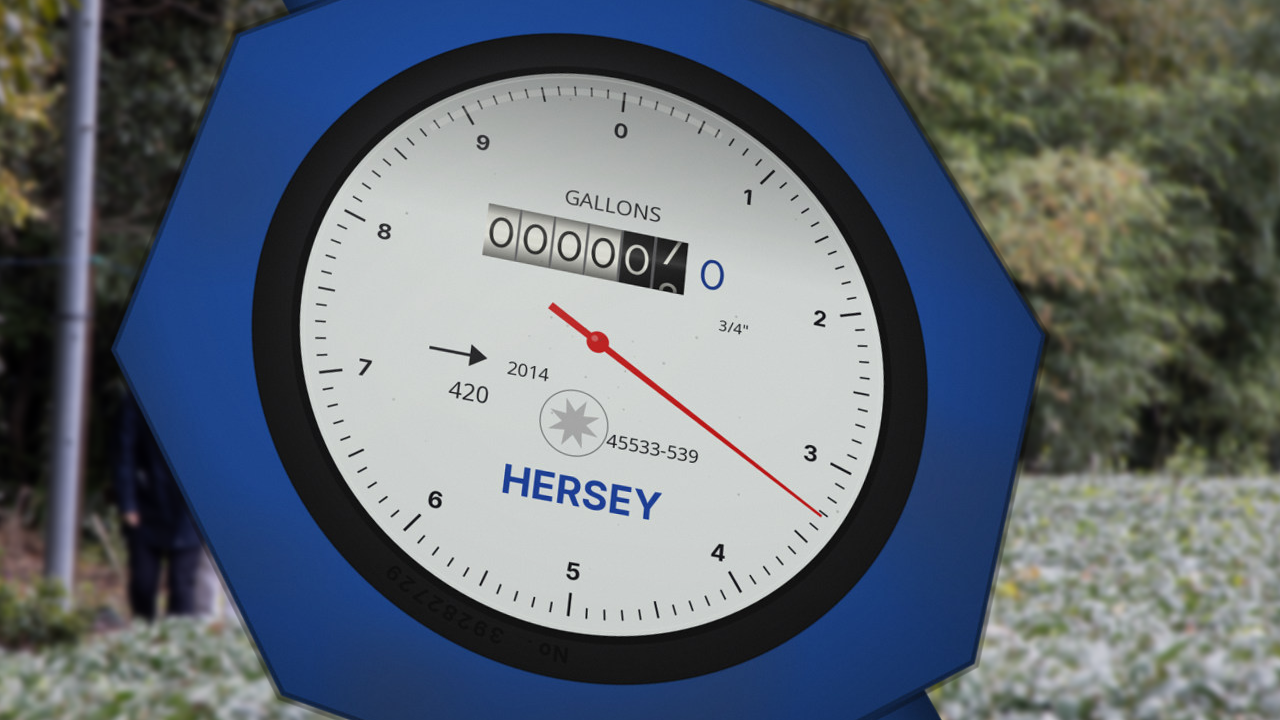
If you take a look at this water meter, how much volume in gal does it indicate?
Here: 73.3 gal
